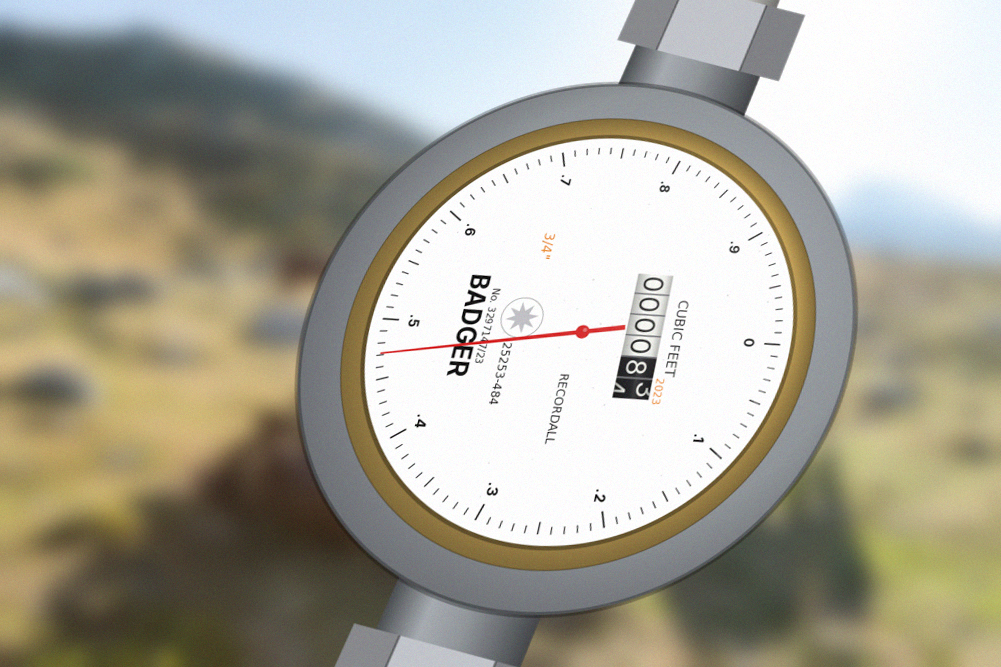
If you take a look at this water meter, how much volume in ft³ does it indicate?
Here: 83.47 ft³
